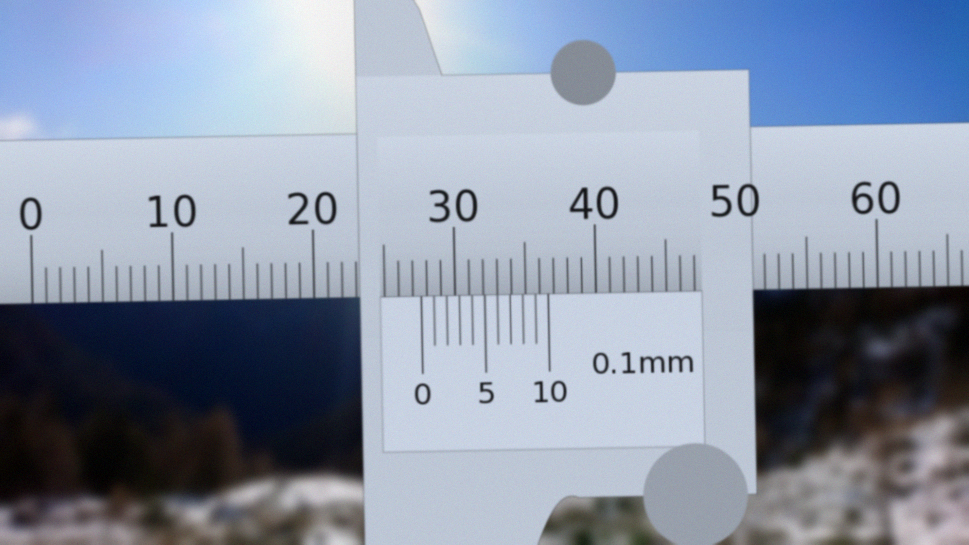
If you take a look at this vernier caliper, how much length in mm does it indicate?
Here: 27.6 mm
